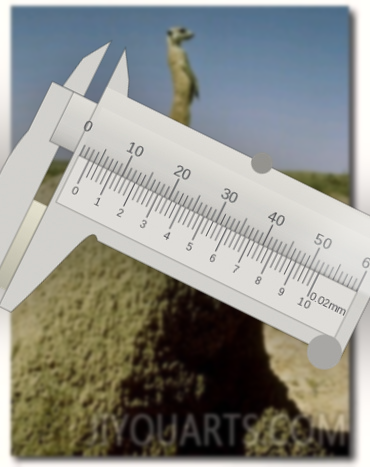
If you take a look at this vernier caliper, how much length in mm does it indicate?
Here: 3.0 mm
